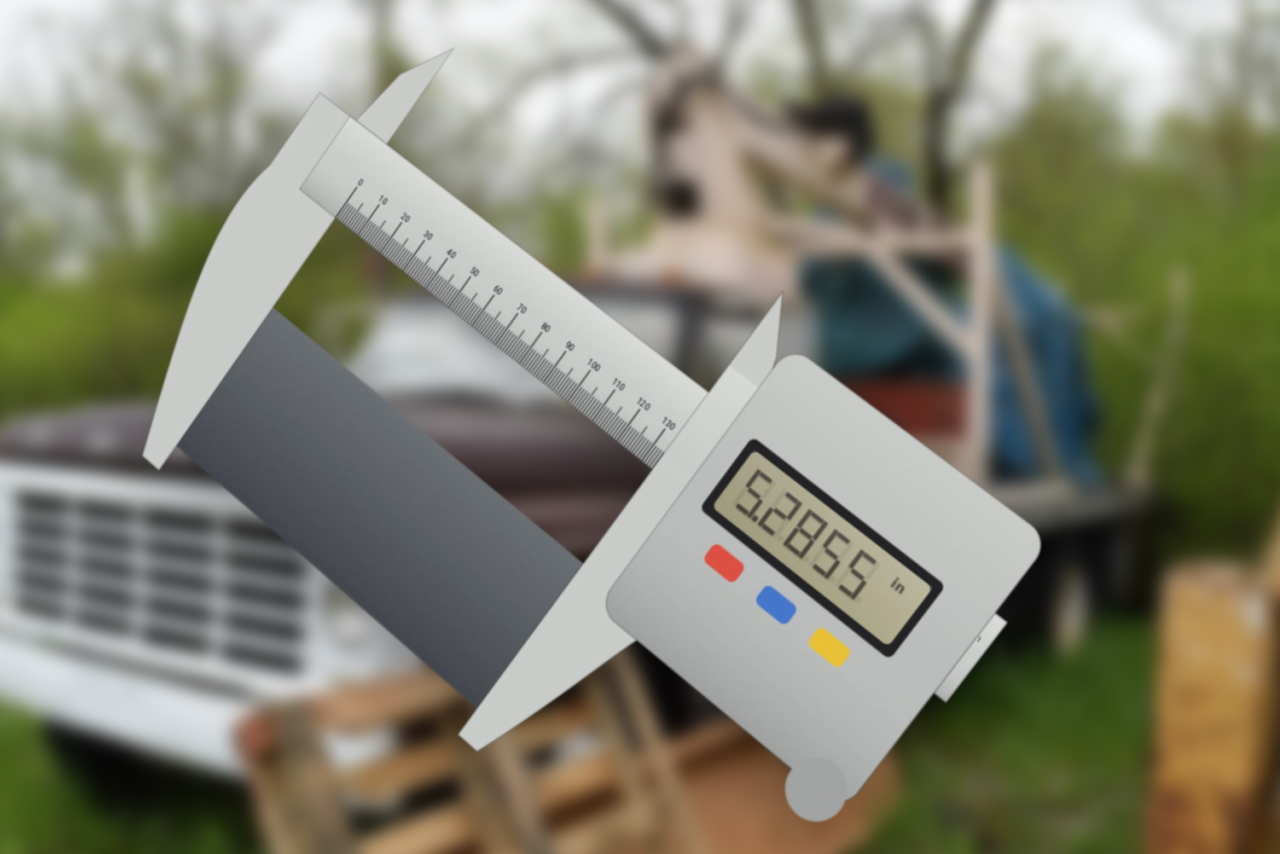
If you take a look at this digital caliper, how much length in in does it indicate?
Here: 5.2855 in
